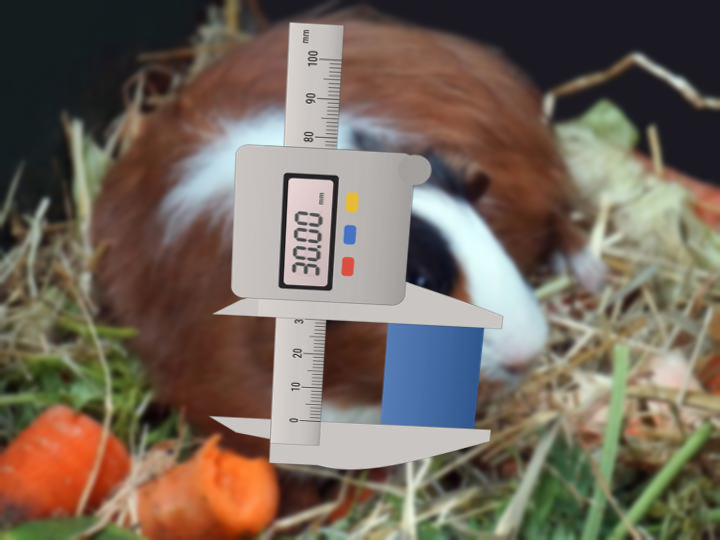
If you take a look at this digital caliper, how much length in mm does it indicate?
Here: 30.00 mm
